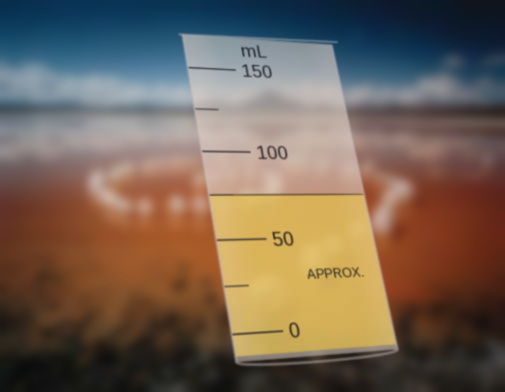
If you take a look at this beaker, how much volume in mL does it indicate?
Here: 75 mL
